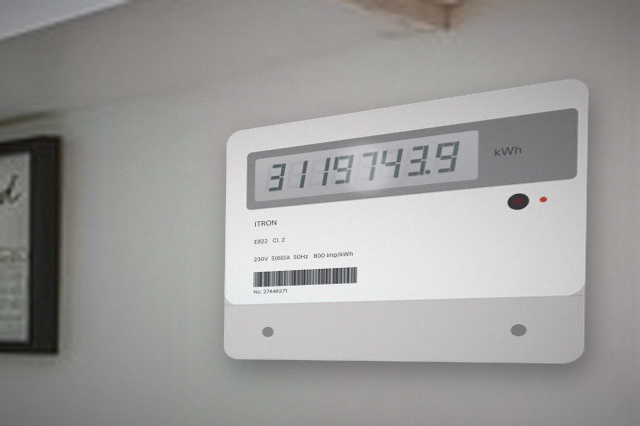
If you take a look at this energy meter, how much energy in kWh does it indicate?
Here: 3119743.9 kWh
